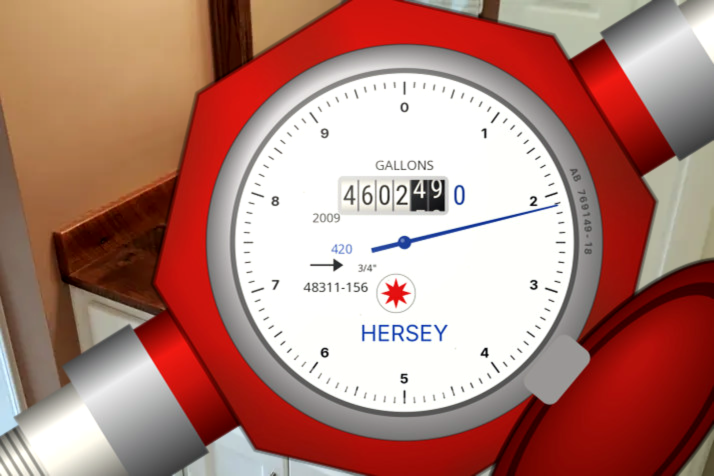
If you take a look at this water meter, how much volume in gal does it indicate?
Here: 4602492.1 gal
